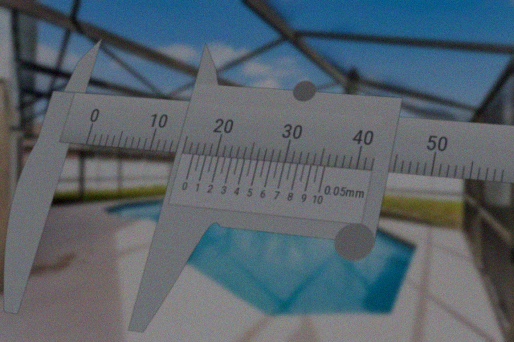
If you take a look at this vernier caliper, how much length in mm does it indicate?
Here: 16.6 mm
